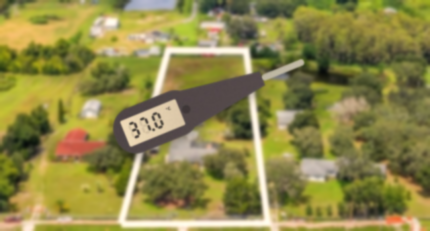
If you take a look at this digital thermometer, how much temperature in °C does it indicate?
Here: 37.0 °C
